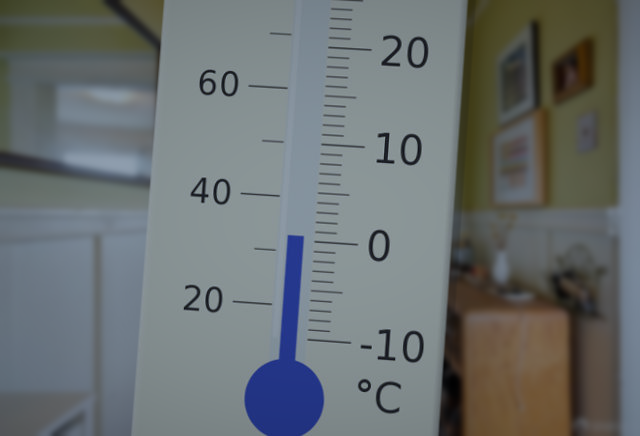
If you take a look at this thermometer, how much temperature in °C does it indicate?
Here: 0.5 °C
